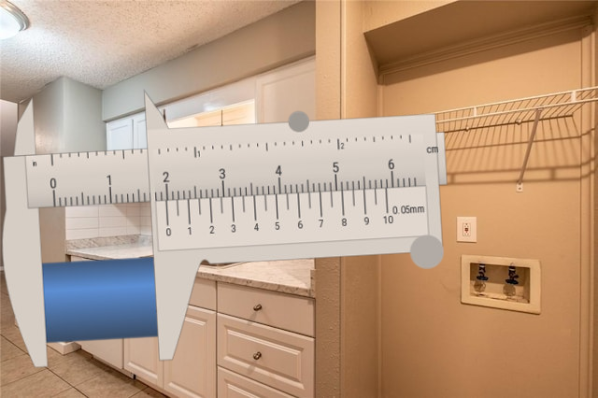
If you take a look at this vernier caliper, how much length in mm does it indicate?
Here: 19.8 mm
